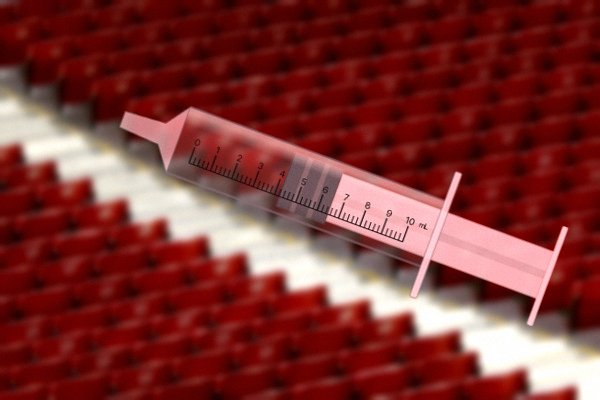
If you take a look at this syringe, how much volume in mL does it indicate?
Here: 4.2 mL
